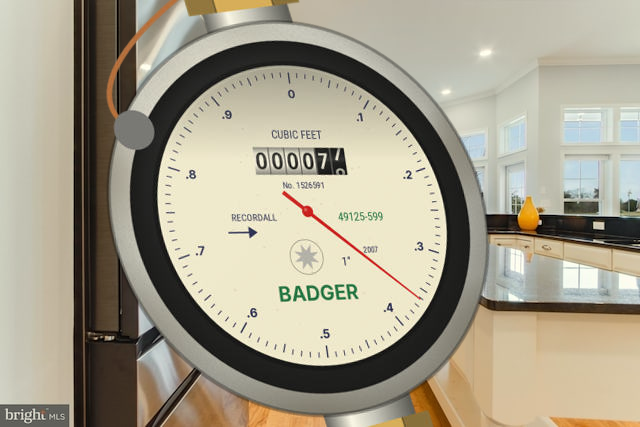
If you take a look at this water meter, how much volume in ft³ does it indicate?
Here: 77.36 ft³
